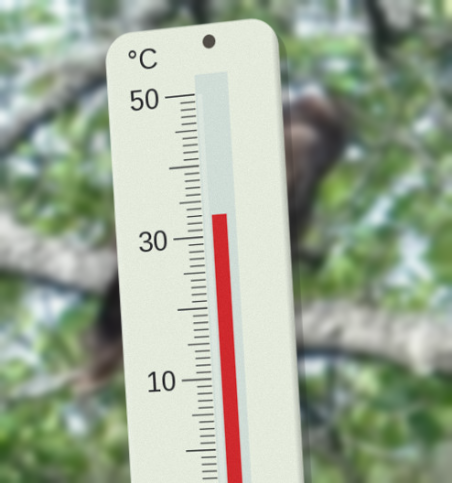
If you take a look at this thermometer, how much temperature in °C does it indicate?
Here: 33 °C
